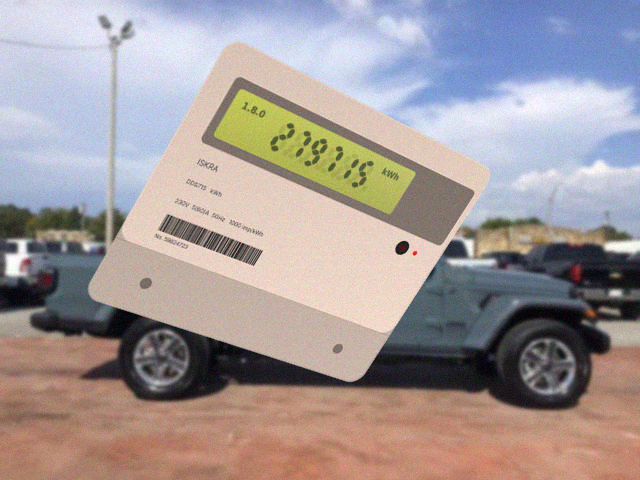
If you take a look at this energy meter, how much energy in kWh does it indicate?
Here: 279715 kWh
